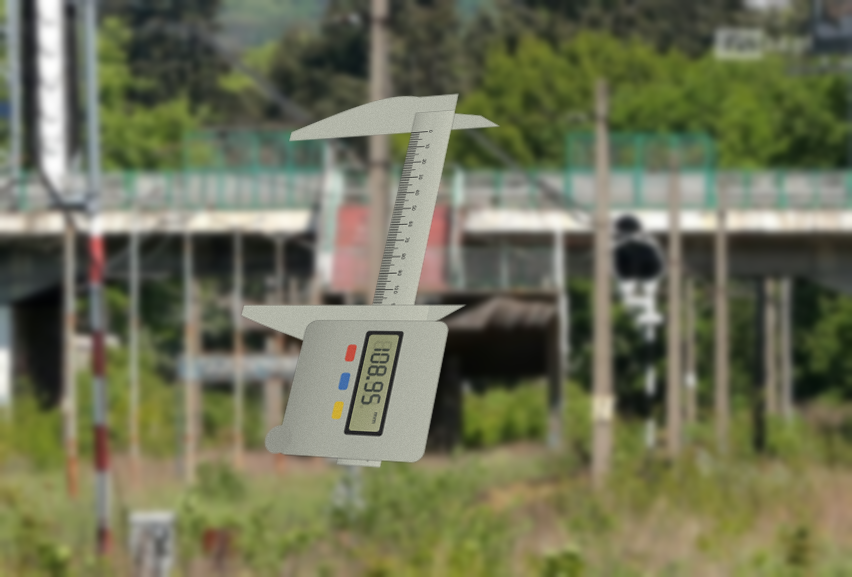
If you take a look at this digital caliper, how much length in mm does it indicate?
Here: 108.95 mm
